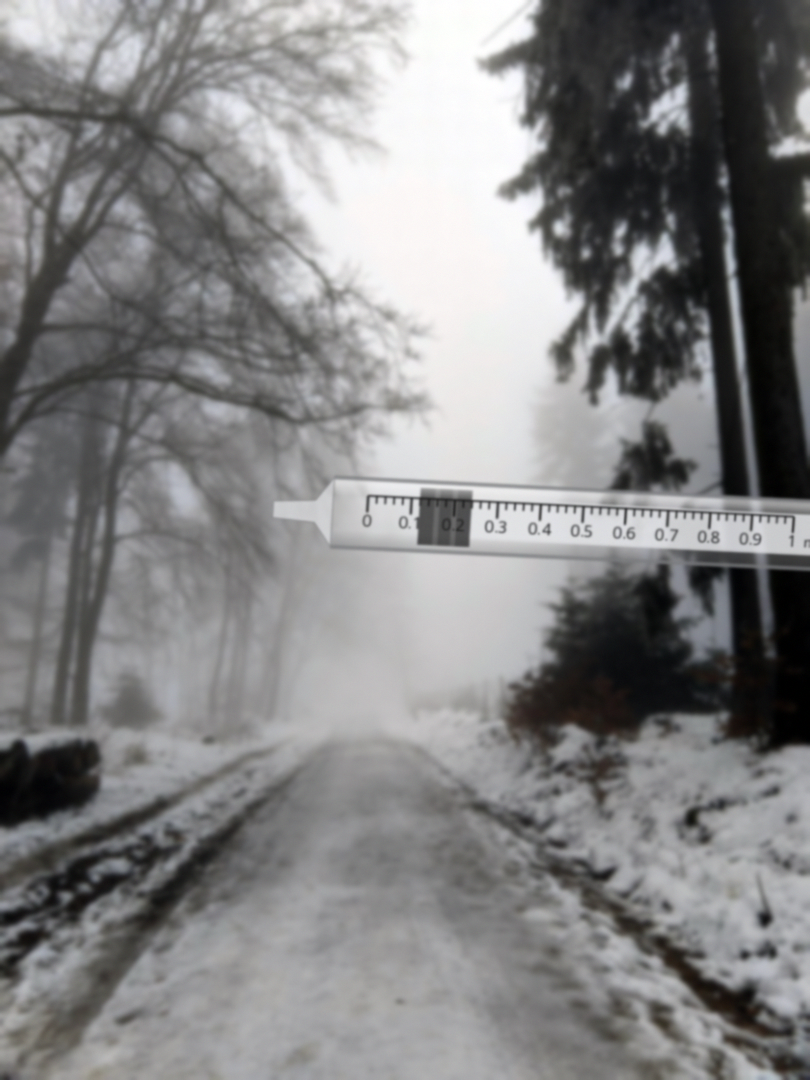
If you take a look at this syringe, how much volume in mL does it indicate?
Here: 0.12 mL
